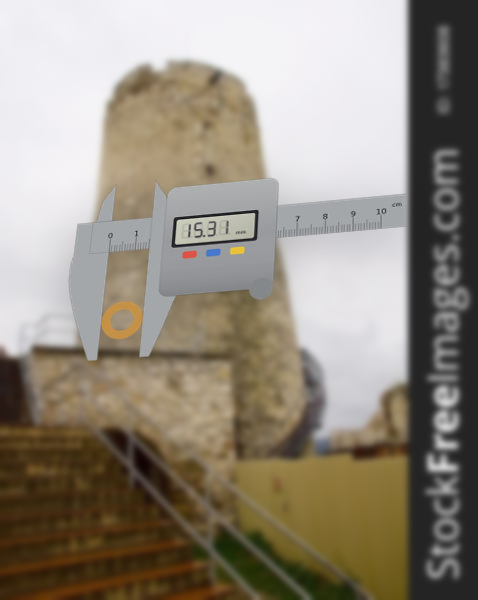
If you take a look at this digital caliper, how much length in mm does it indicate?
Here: 15.31 mm
